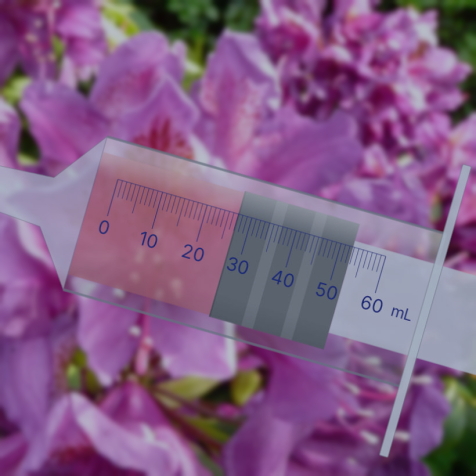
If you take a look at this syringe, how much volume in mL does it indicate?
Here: 27 mL
